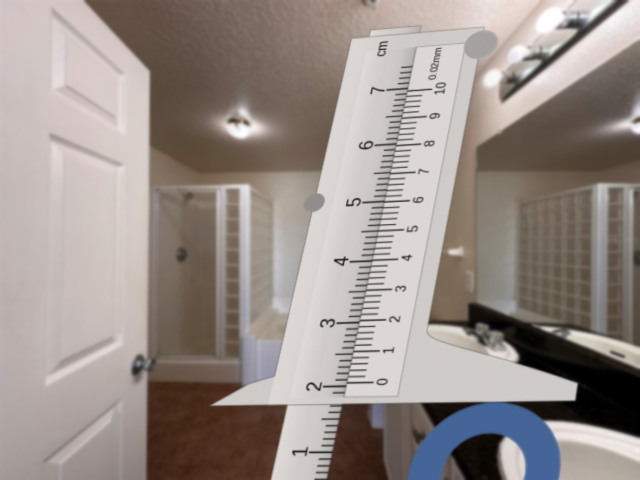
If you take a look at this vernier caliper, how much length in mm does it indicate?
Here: 20.5 mm
